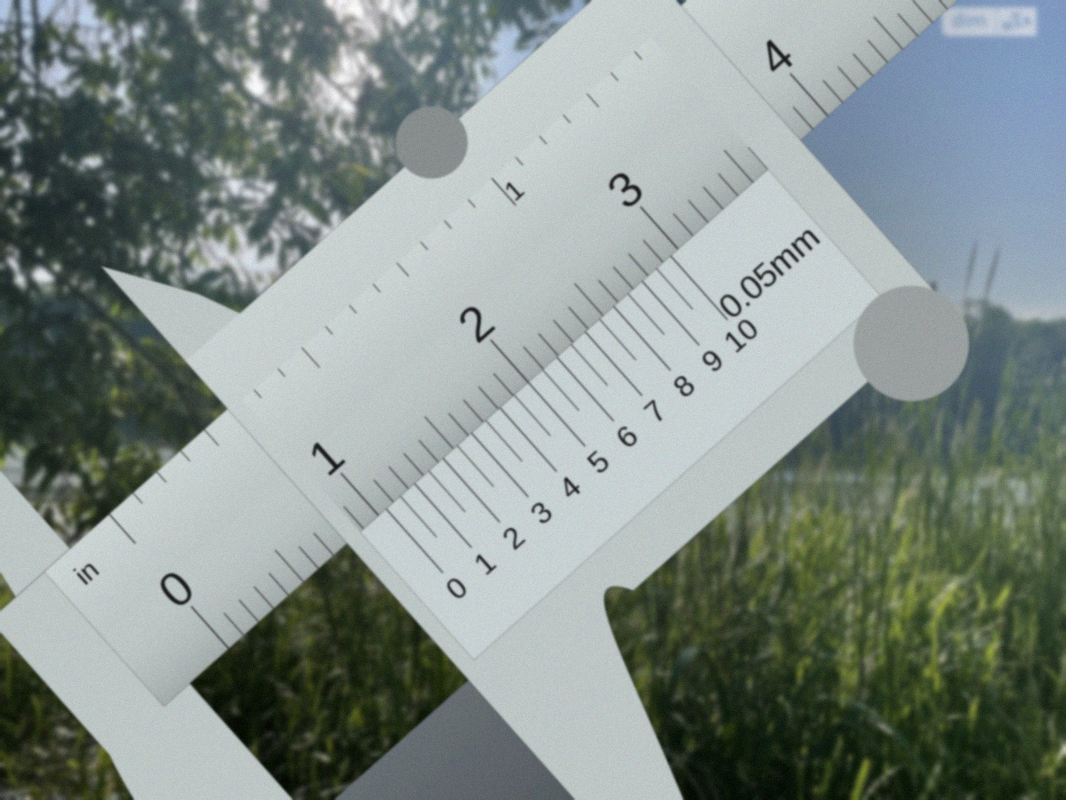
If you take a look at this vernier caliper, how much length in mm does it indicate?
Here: 10.5 mm
